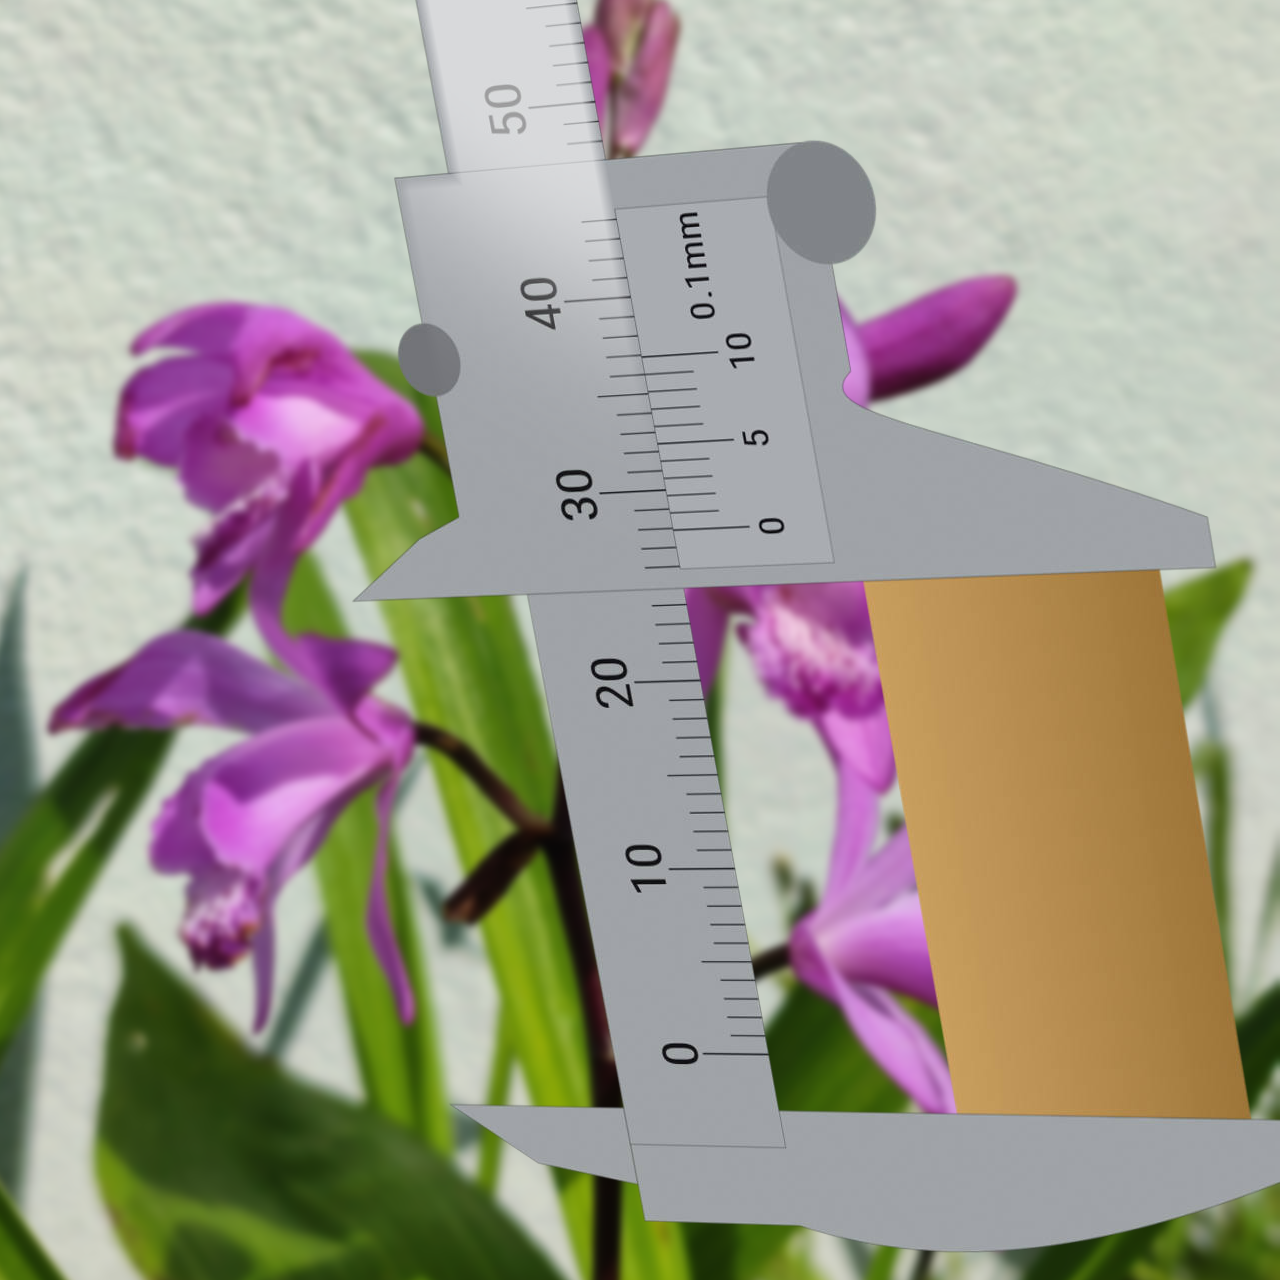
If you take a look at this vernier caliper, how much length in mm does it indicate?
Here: 27.9 mm
